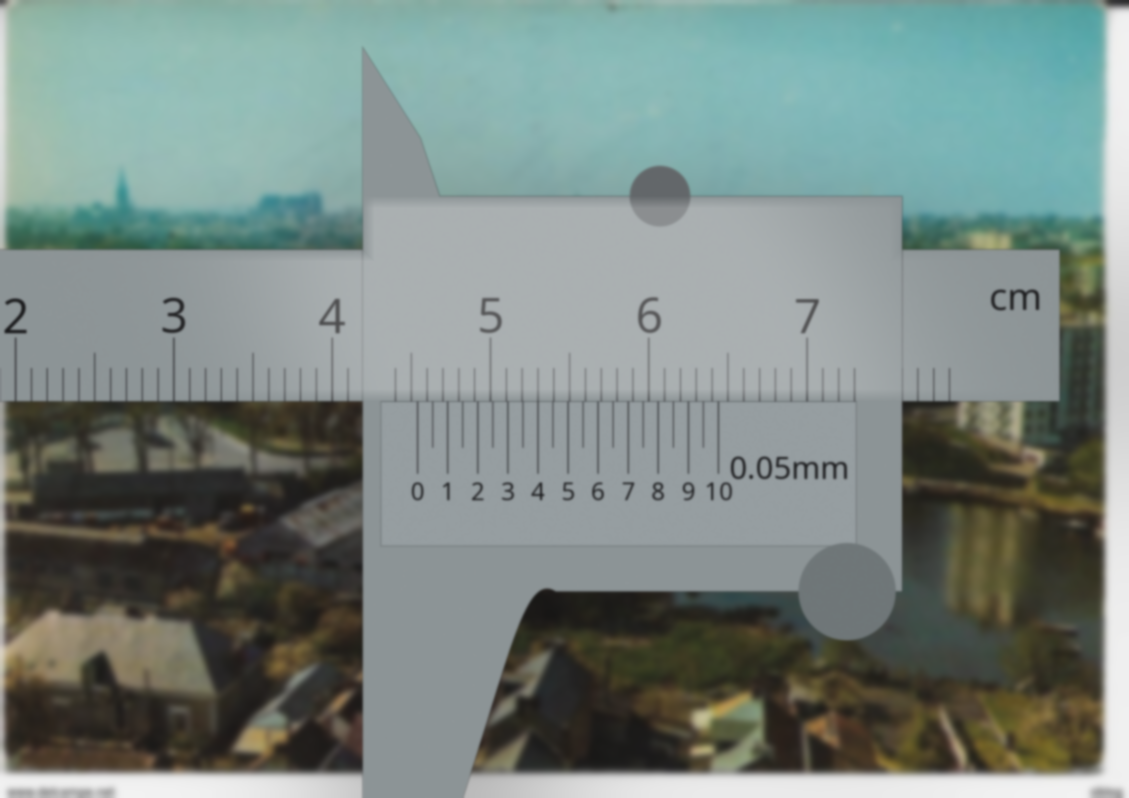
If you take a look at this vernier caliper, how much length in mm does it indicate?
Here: 45.4 mm
